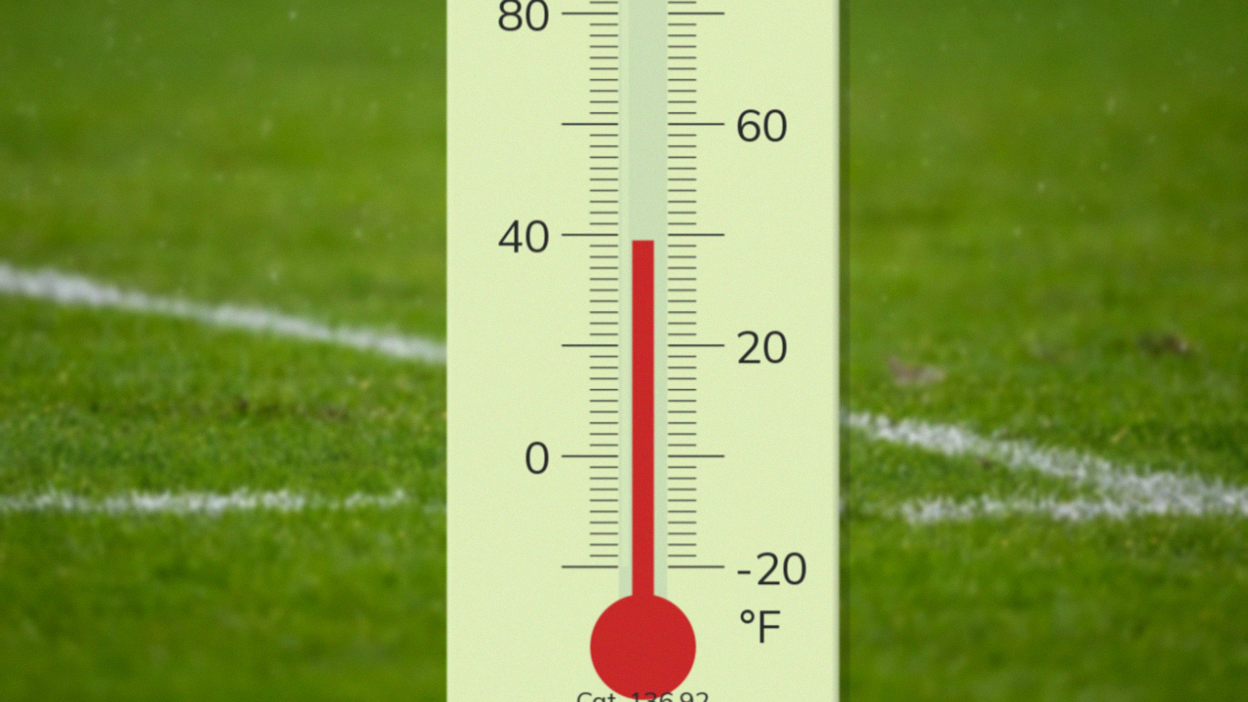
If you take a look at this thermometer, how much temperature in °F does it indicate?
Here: 39 °F
